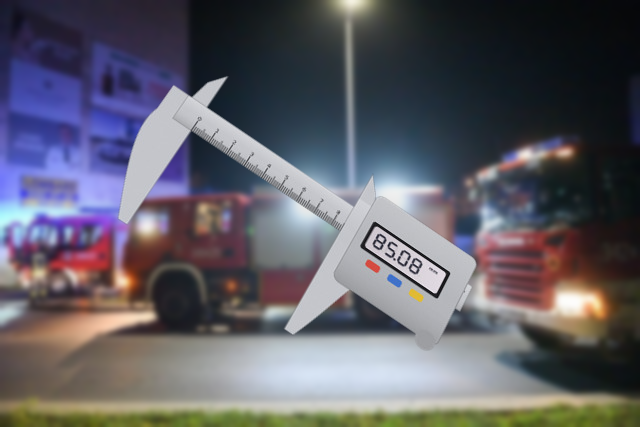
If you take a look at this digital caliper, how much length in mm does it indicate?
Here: 85.08 mm
